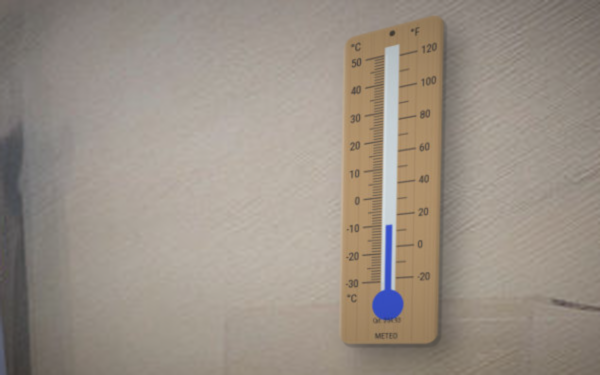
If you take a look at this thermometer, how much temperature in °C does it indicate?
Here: -10 °C
